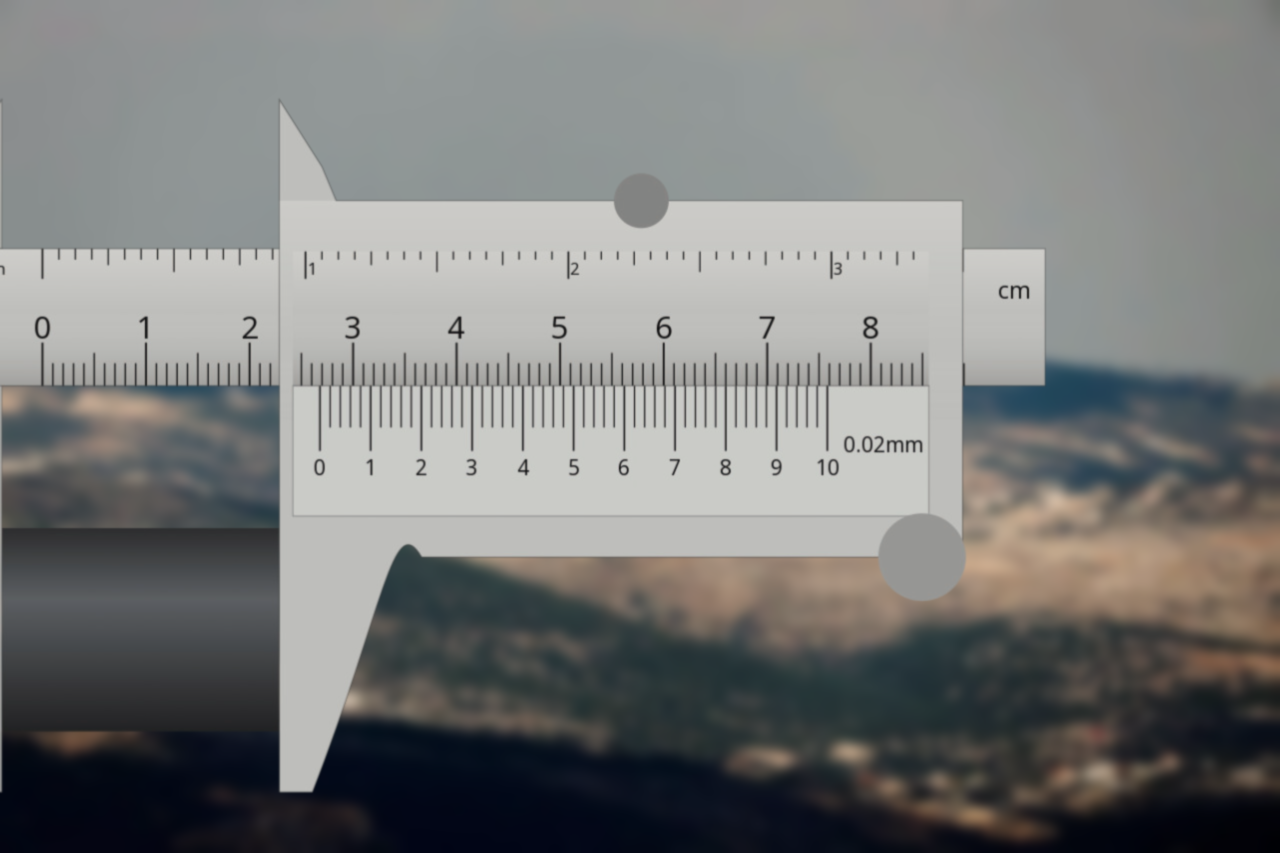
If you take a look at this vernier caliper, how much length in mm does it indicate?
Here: 26.8 mm
